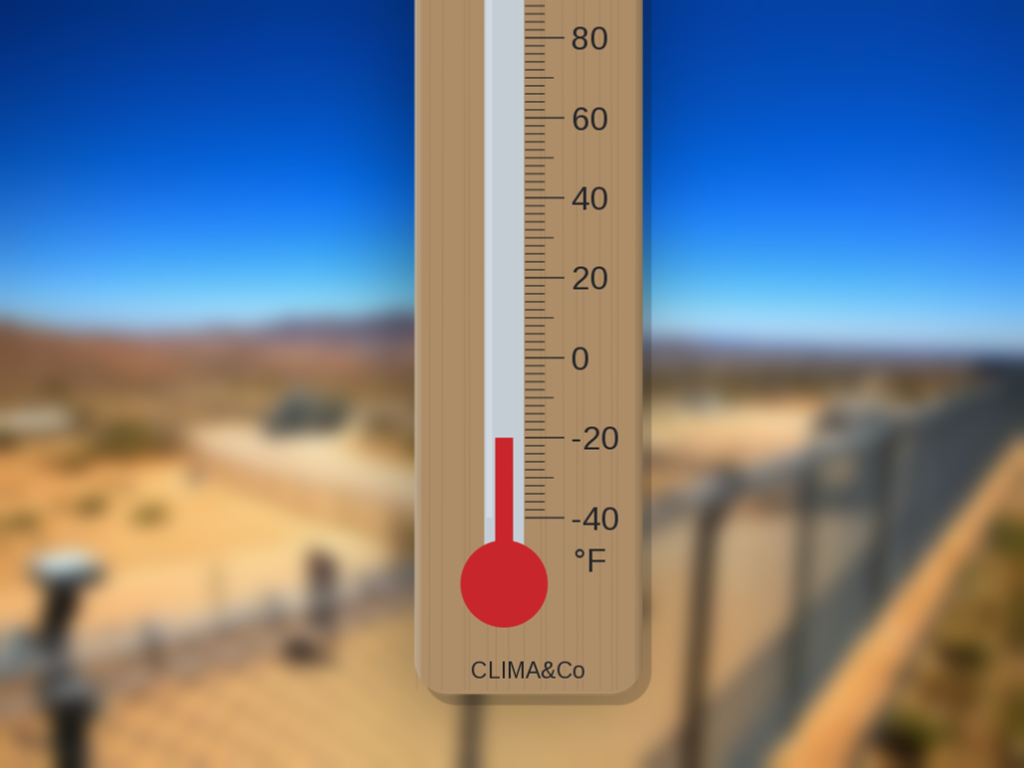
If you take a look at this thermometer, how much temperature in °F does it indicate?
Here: -20 °F
